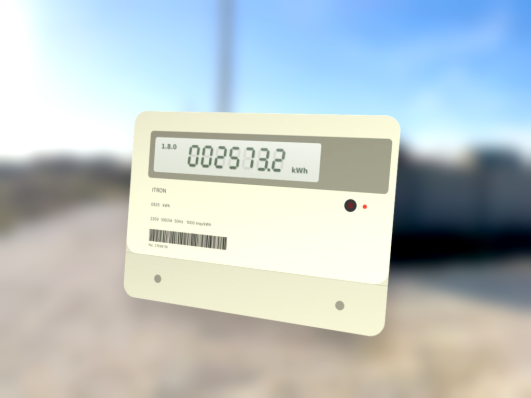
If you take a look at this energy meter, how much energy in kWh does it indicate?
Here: 2573.2 kWh
